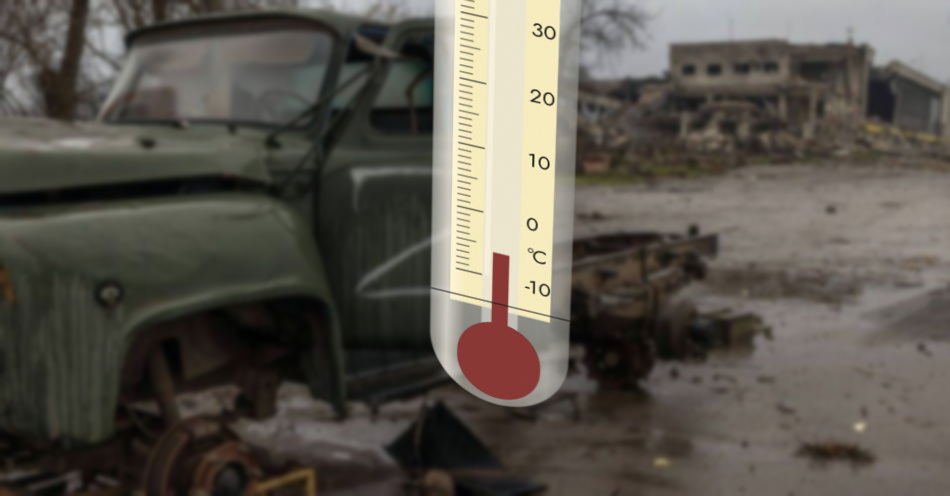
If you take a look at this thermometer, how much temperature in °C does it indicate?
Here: -6 °C
